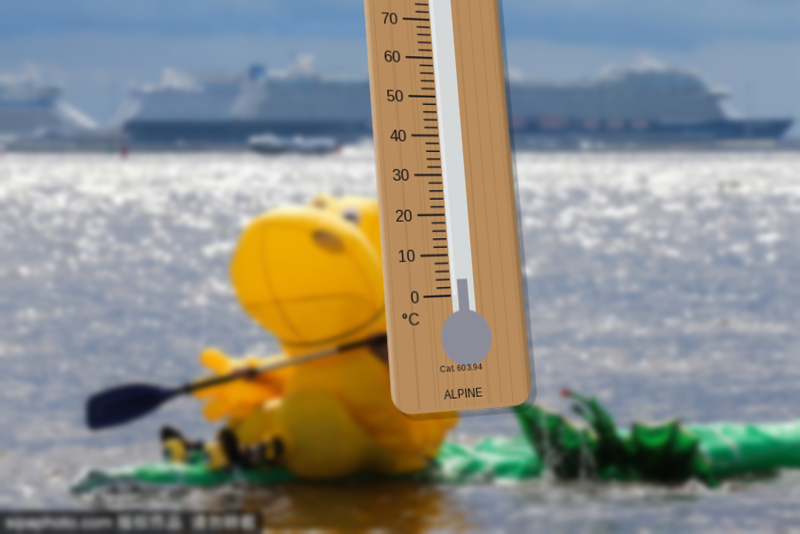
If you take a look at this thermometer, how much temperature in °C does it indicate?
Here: 4 °C
